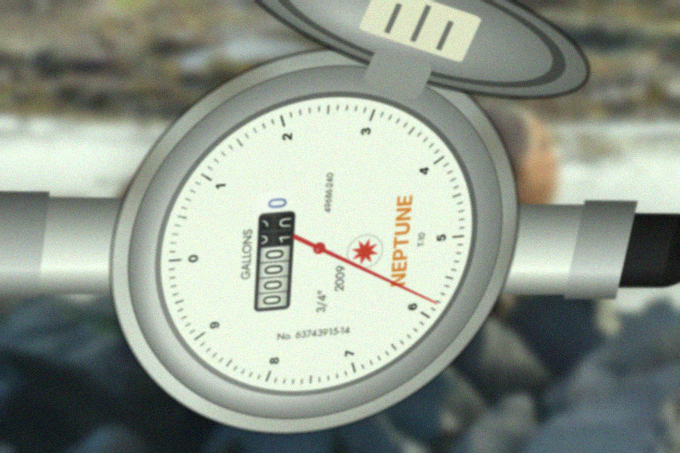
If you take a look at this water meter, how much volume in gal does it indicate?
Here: 95.8 gal
